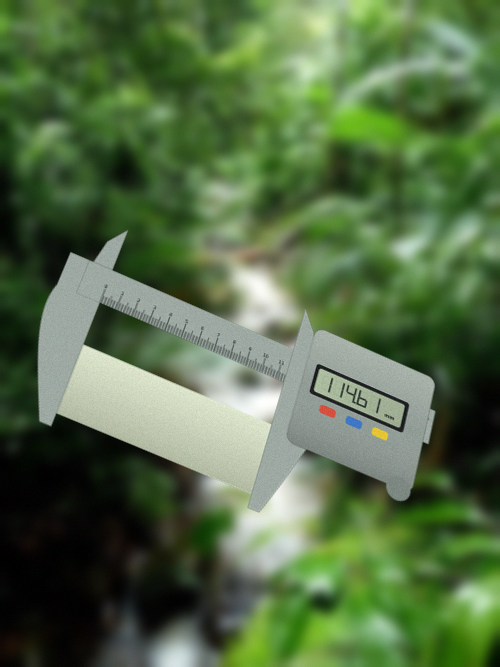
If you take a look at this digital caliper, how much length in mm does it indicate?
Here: 114.61 mm
